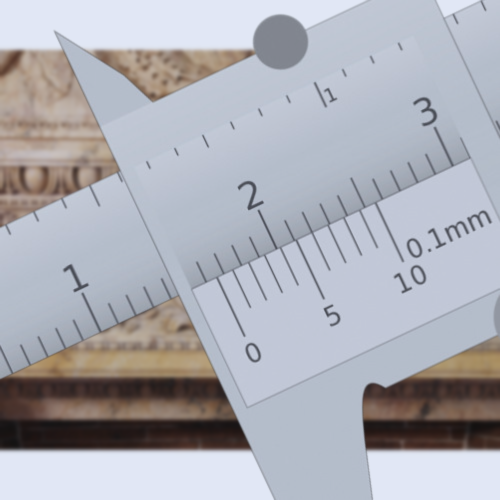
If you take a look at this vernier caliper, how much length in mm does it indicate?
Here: 16.6 mm
